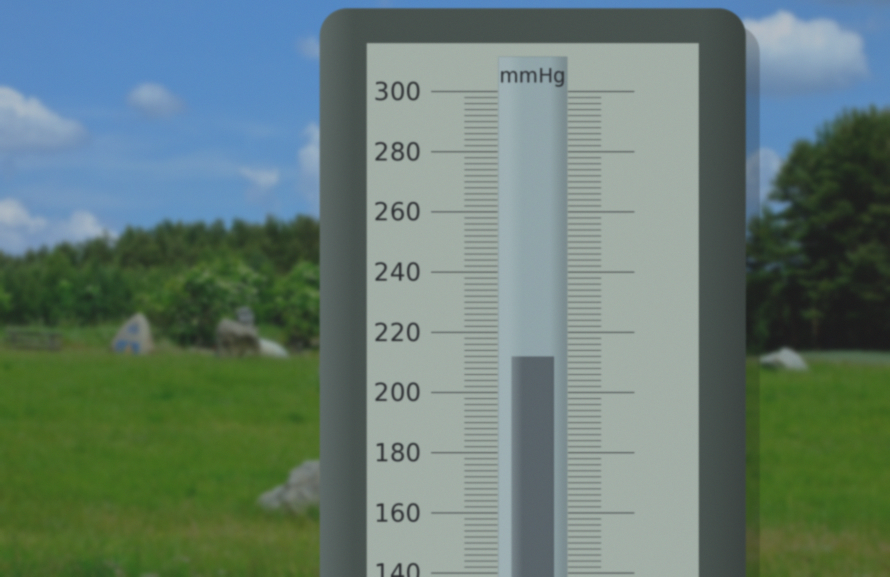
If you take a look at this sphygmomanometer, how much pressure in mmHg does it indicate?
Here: 212 mmHg
